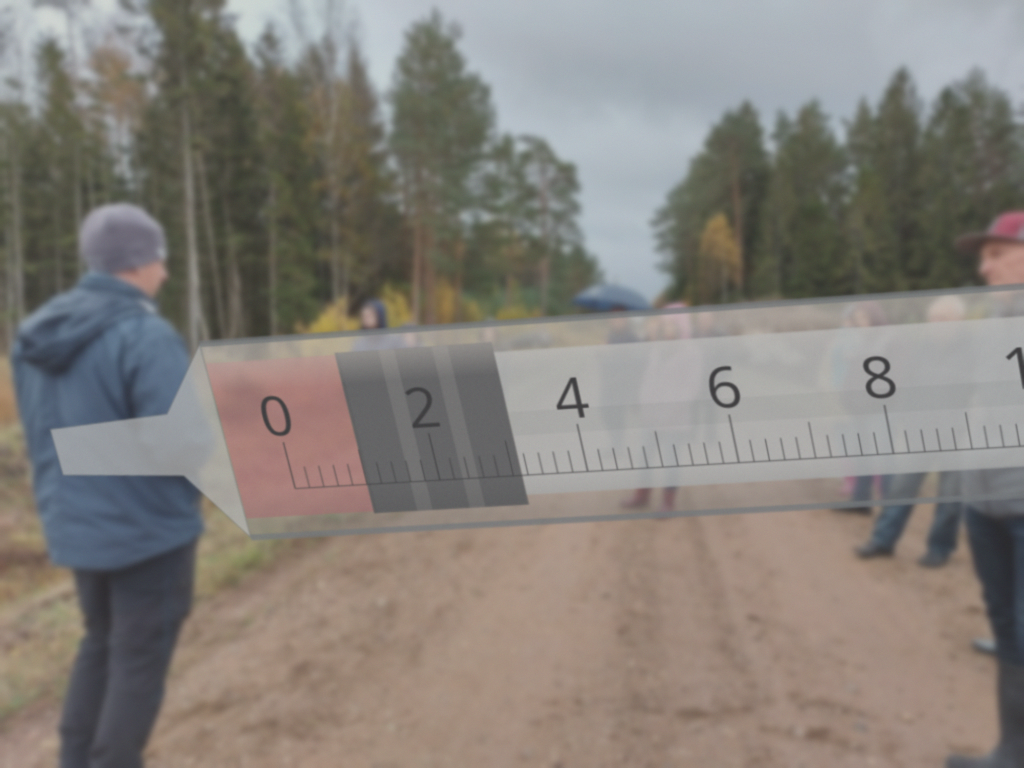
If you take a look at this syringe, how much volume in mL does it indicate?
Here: 1 mL
